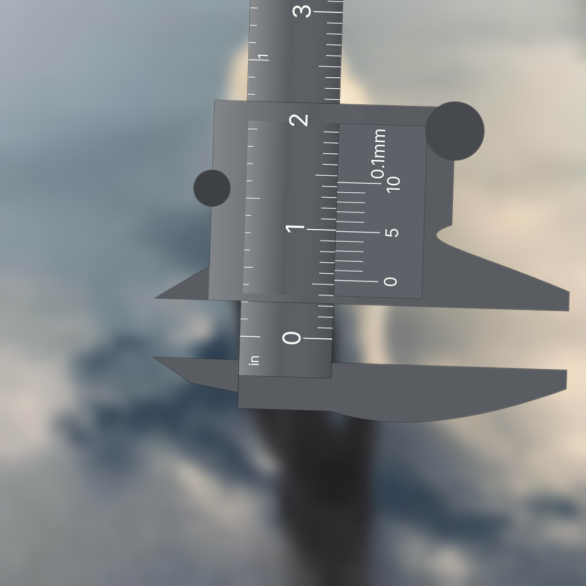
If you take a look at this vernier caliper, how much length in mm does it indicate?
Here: 5.4 mm
